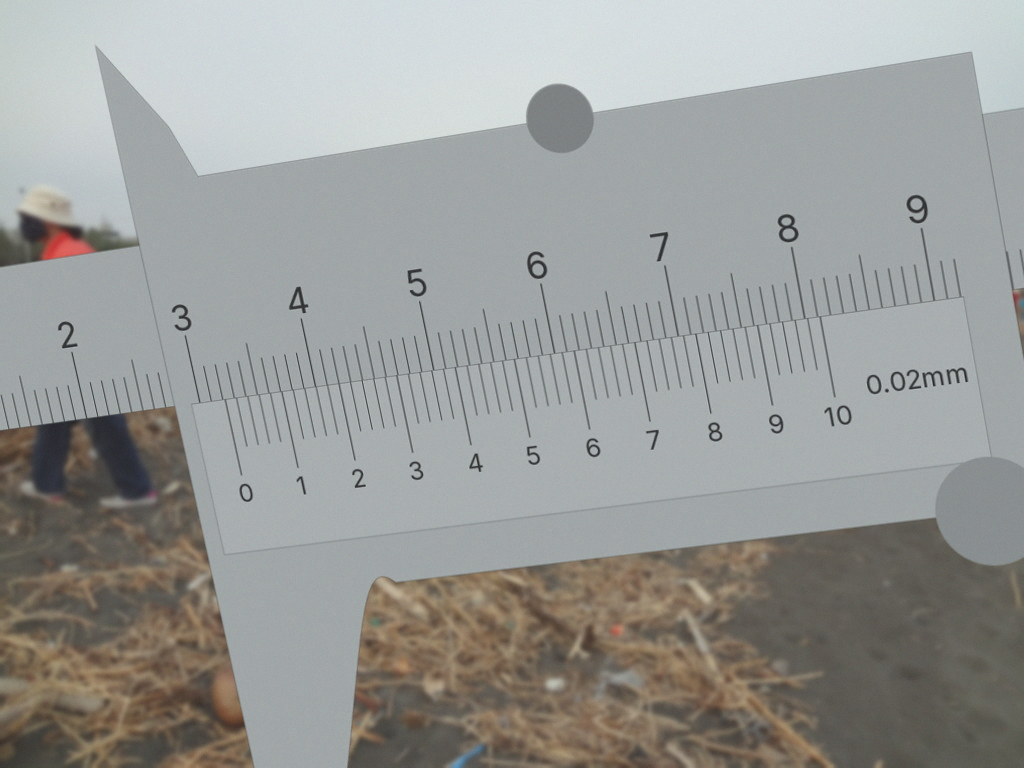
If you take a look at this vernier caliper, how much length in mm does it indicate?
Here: 32.2 mm
